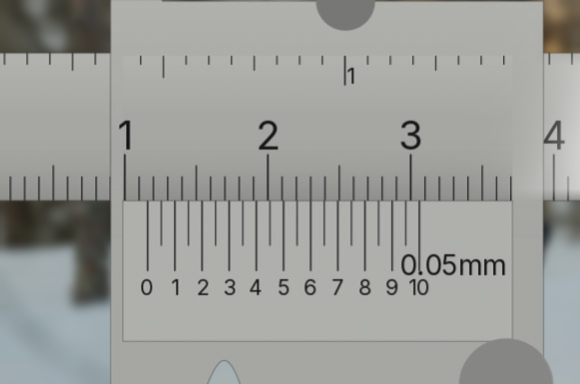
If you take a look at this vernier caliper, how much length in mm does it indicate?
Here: 11.6 mm
